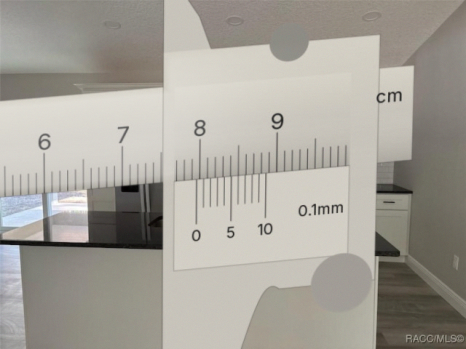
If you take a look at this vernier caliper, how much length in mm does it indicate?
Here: 79.6 mm
